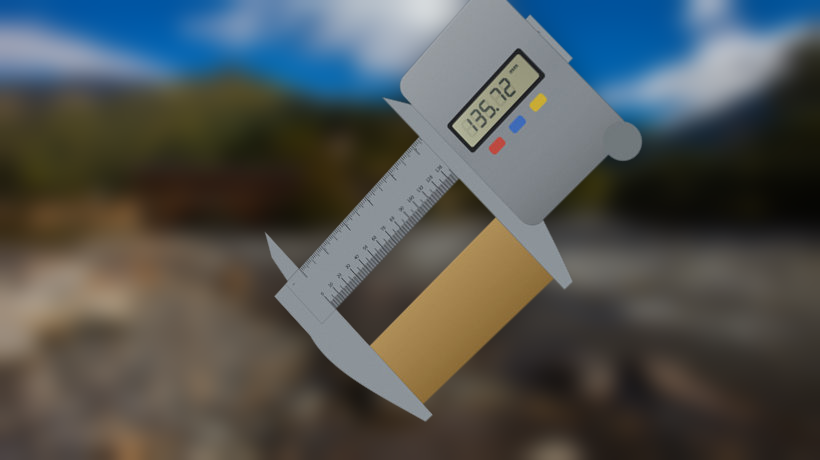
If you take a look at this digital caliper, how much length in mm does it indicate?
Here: 135.72 mm
